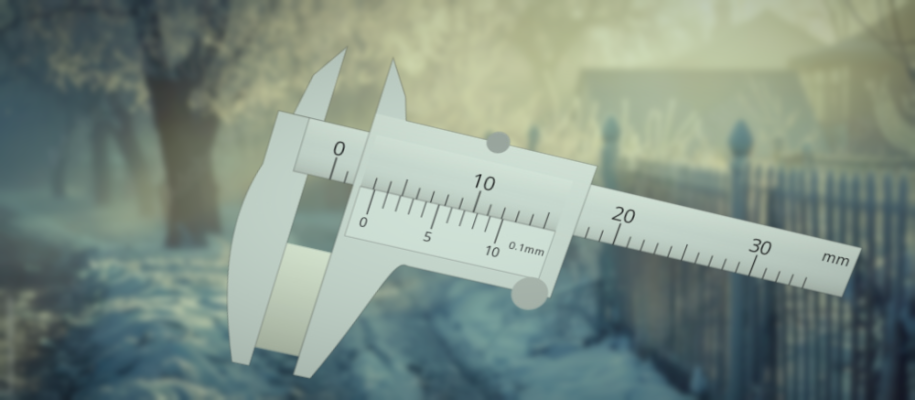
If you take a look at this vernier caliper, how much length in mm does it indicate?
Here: 3.1 mm
